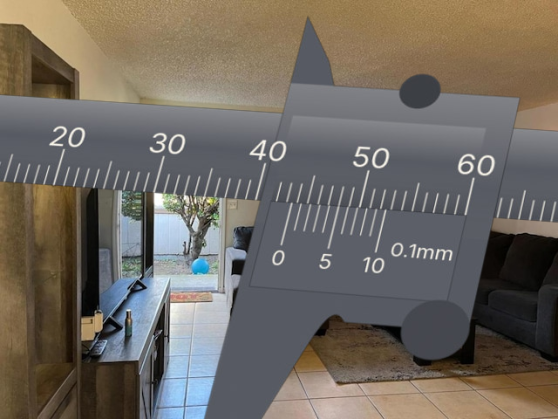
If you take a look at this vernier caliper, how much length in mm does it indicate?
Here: 43.5 mm
